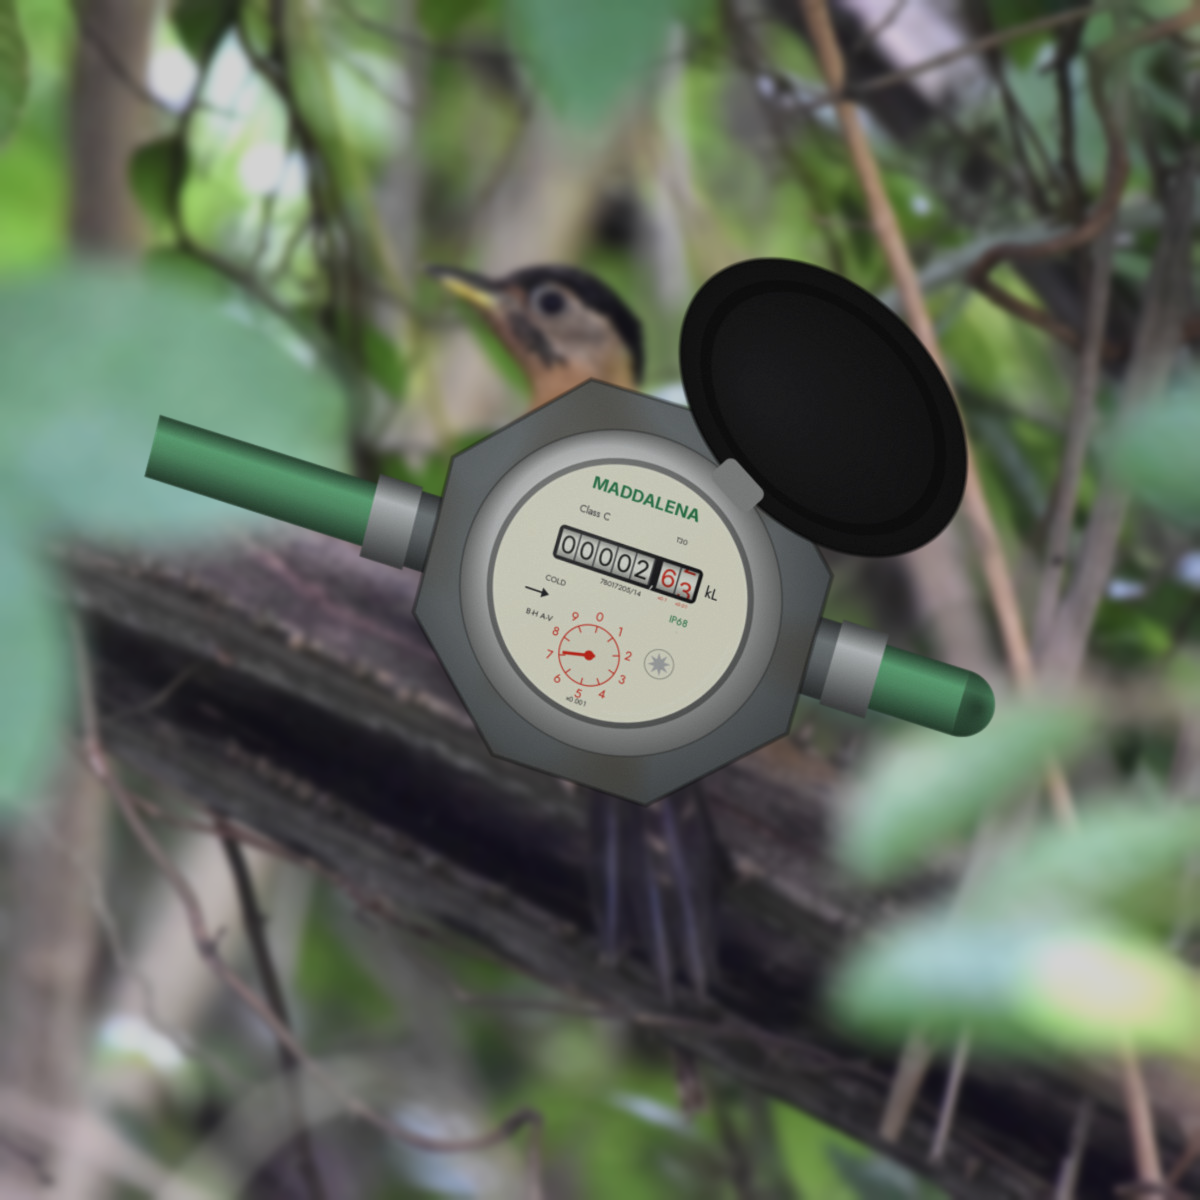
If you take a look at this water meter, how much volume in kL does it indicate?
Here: 2.627 kL
